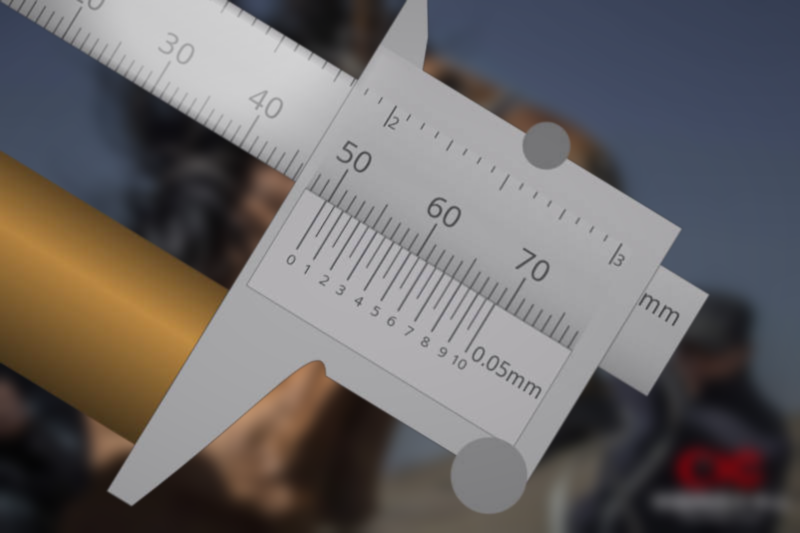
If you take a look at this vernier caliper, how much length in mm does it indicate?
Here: 49.8 mm
